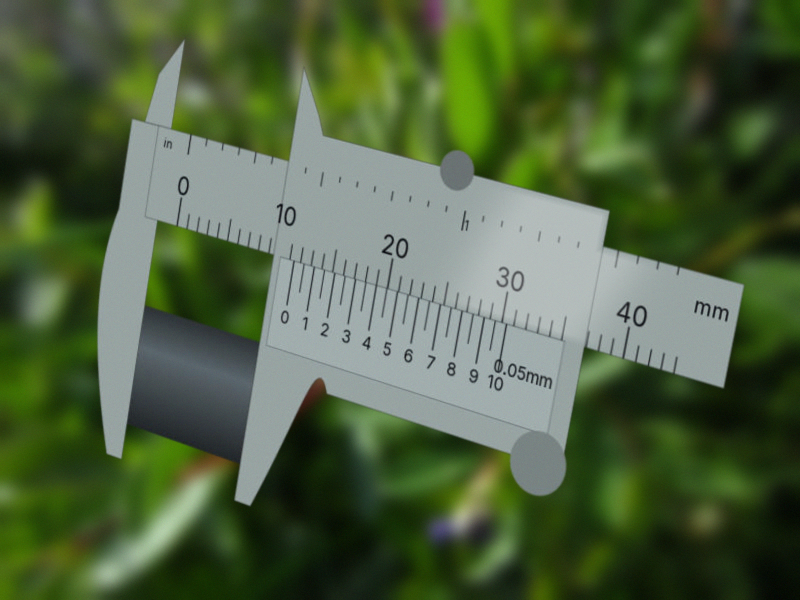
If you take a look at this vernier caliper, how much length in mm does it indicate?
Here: 11.4 mm
